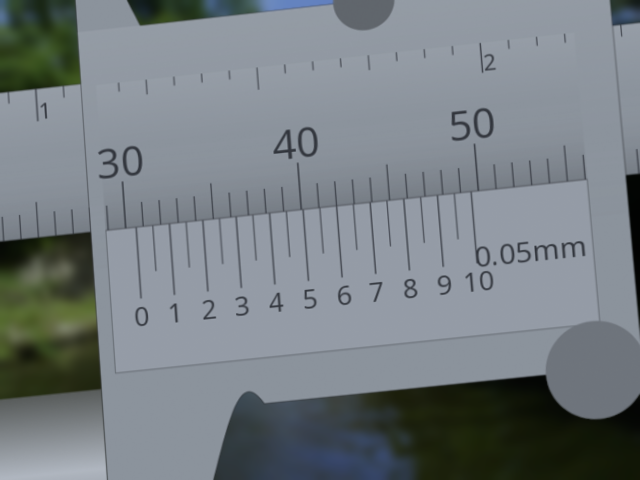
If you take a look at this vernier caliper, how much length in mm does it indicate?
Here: 30.6 mm
